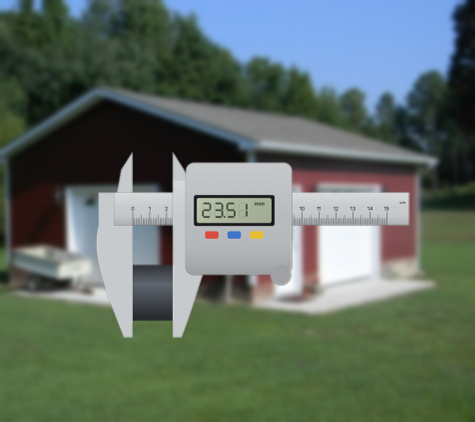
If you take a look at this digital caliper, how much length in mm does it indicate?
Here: 23.51 mm
